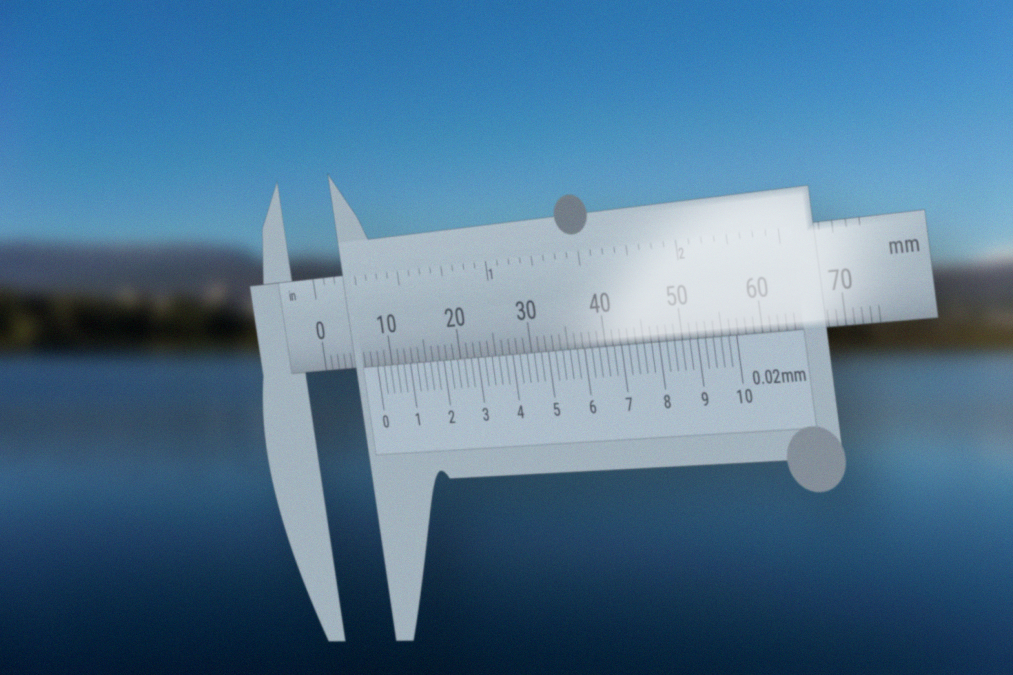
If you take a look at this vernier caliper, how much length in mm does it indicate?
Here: 7.8 mm
